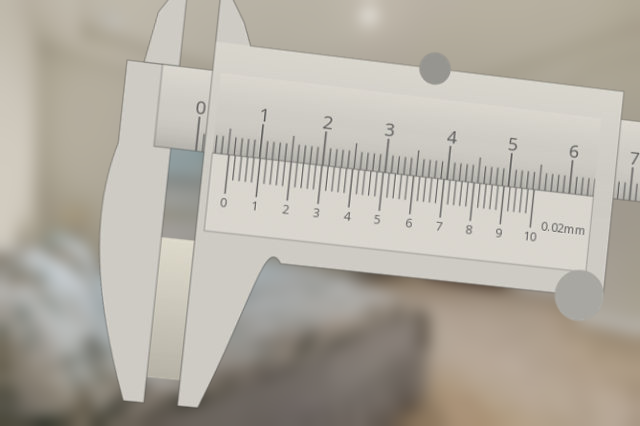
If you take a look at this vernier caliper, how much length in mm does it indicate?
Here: 5.2 mm
